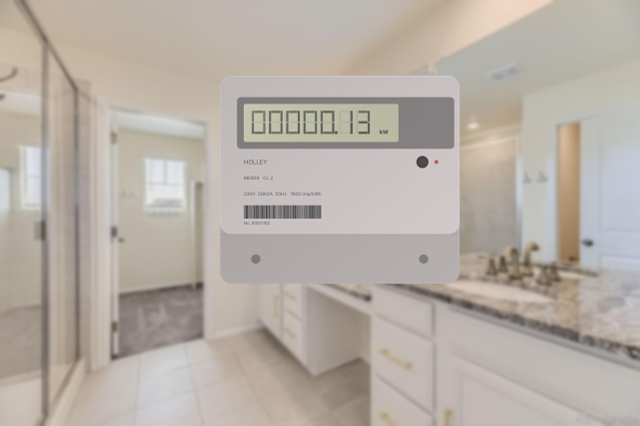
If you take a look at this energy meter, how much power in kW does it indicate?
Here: 0.13 kW
